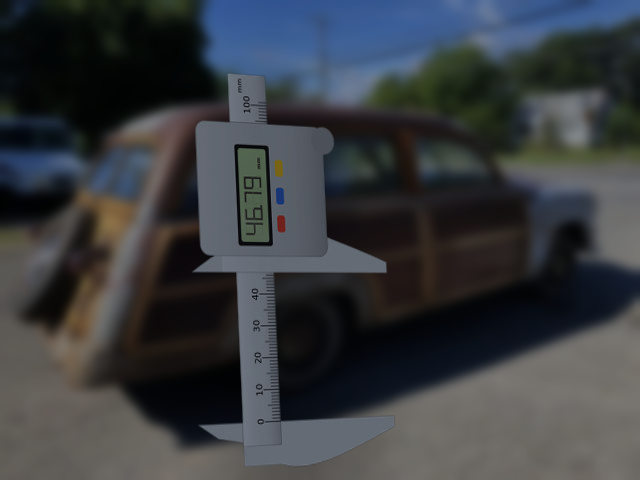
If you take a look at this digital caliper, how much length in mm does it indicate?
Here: 46.79 mm
